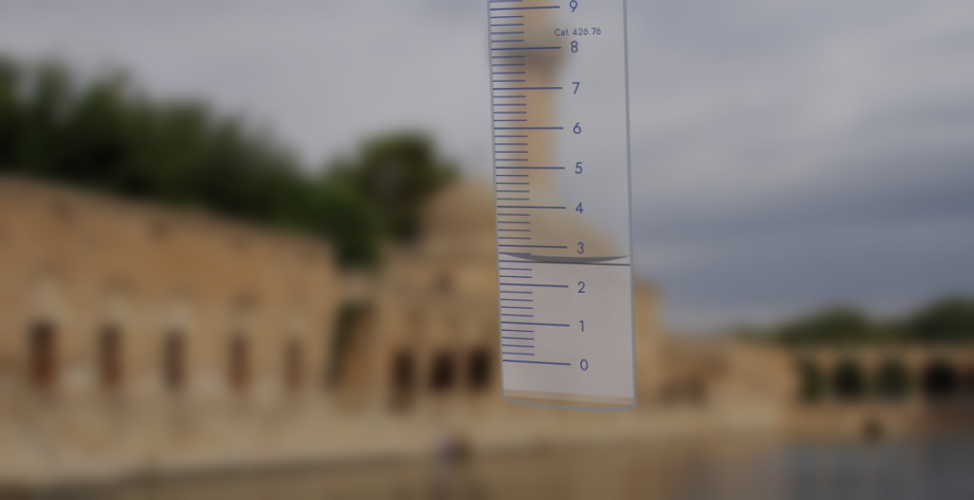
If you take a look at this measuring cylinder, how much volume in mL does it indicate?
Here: 2.6 mL
